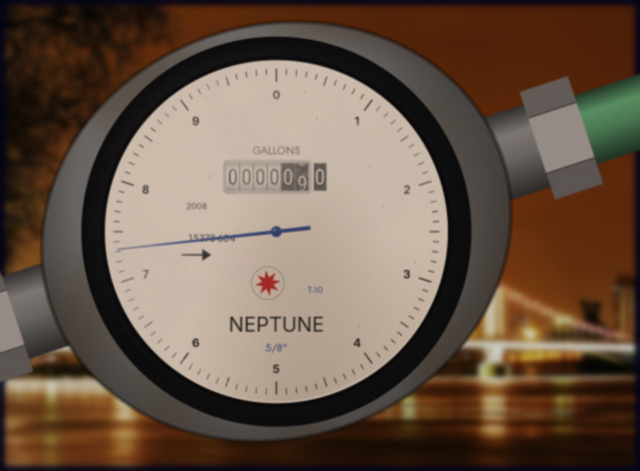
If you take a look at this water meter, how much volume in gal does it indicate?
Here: 87.3 gal
